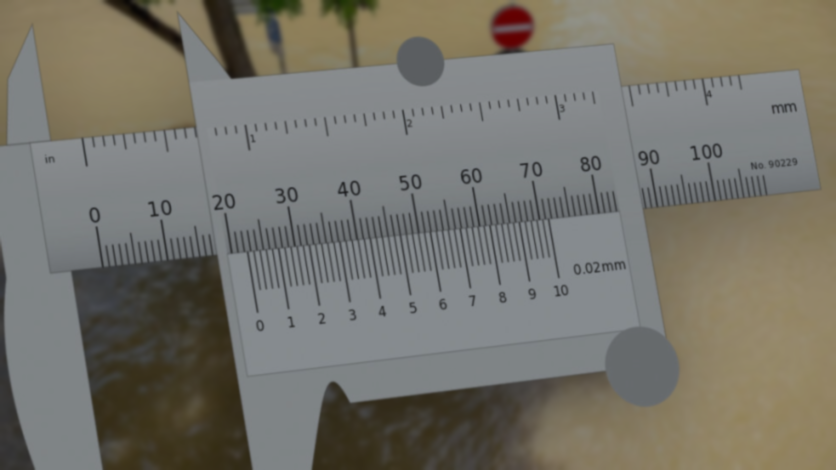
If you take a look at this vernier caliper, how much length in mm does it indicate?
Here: 22.5 mm
